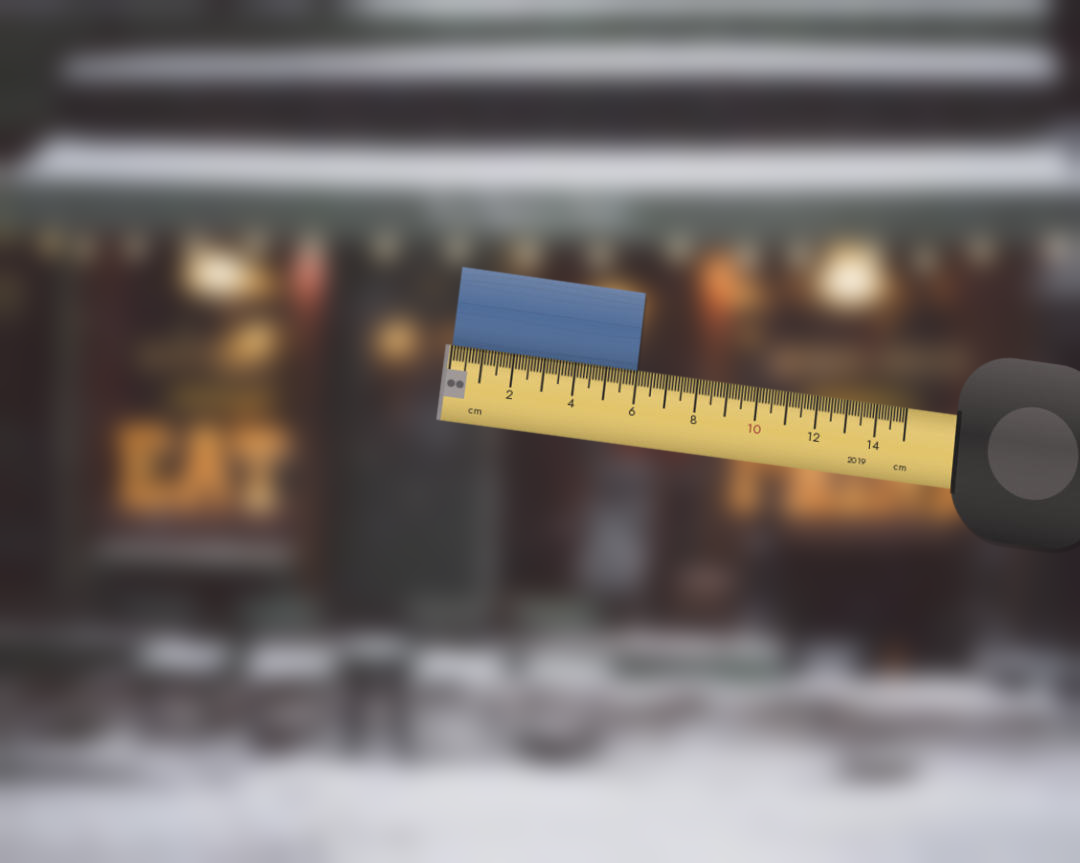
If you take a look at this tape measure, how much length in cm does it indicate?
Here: 6 cm
